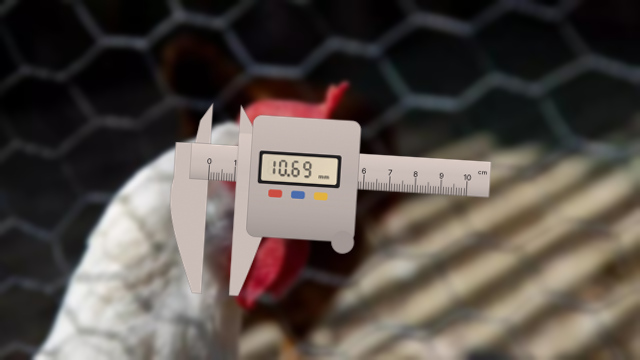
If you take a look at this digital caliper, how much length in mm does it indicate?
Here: 10.69 mm
